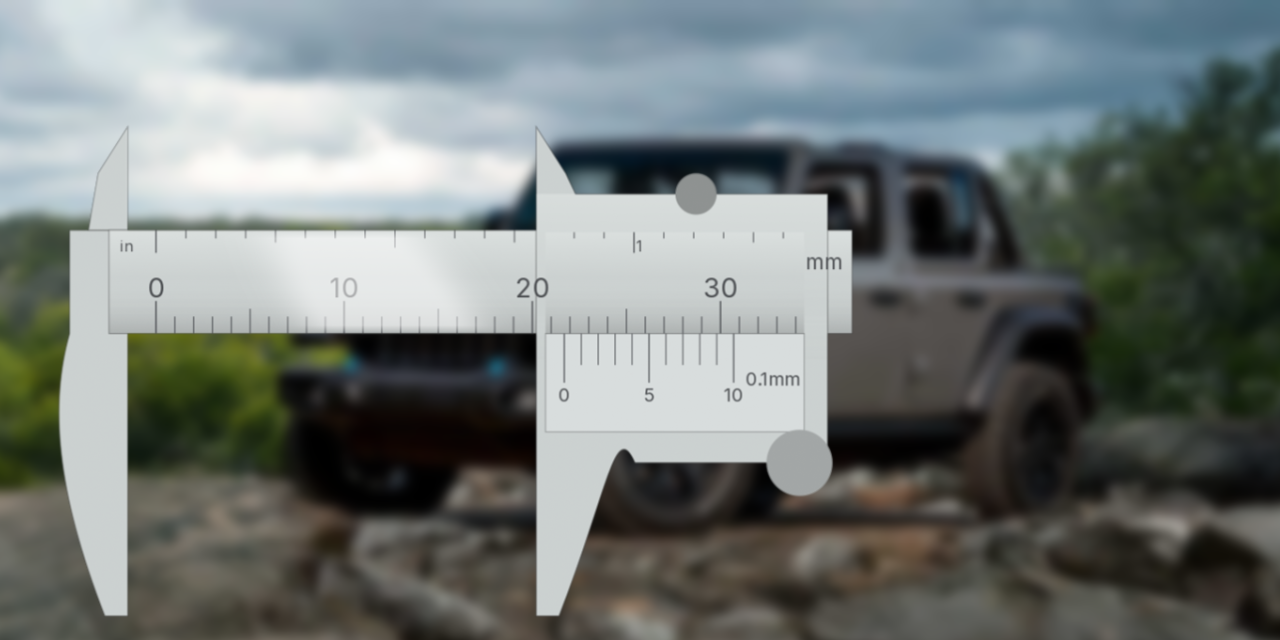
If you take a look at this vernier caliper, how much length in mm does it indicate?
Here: 21.7 mm
